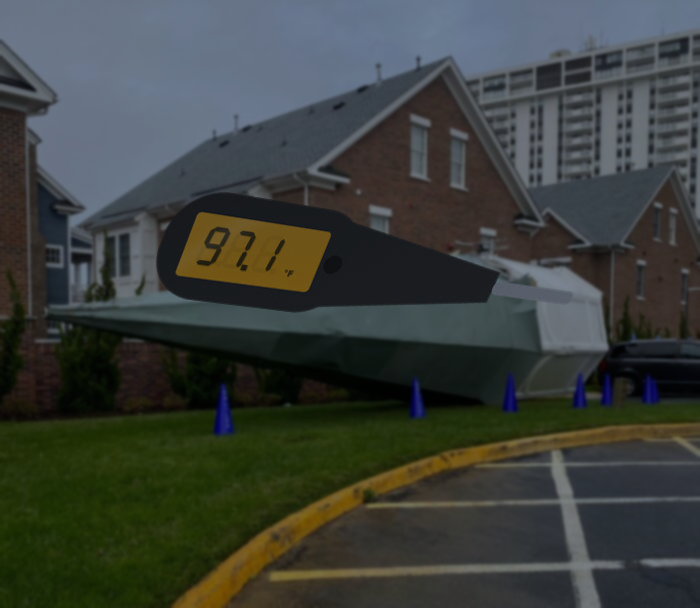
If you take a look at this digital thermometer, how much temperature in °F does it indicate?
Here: 97.1 °F
